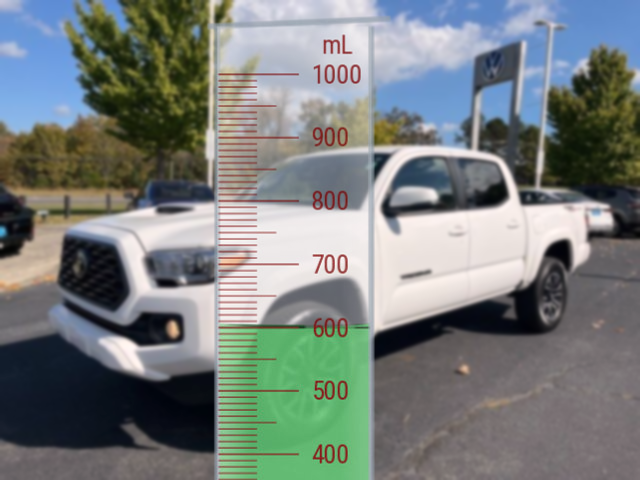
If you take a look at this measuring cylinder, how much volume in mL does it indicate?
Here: 600 mL
